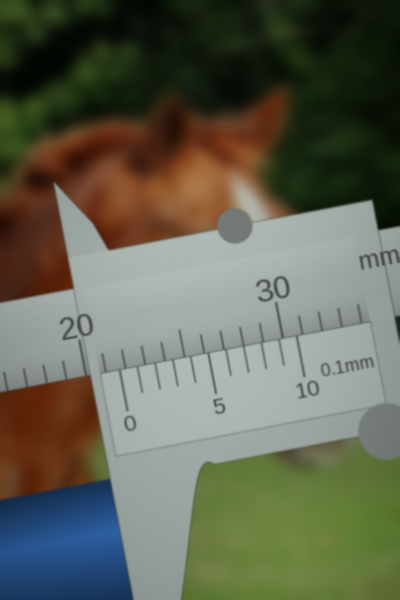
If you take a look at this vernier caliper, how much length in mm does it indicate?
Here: 21.7 mm
